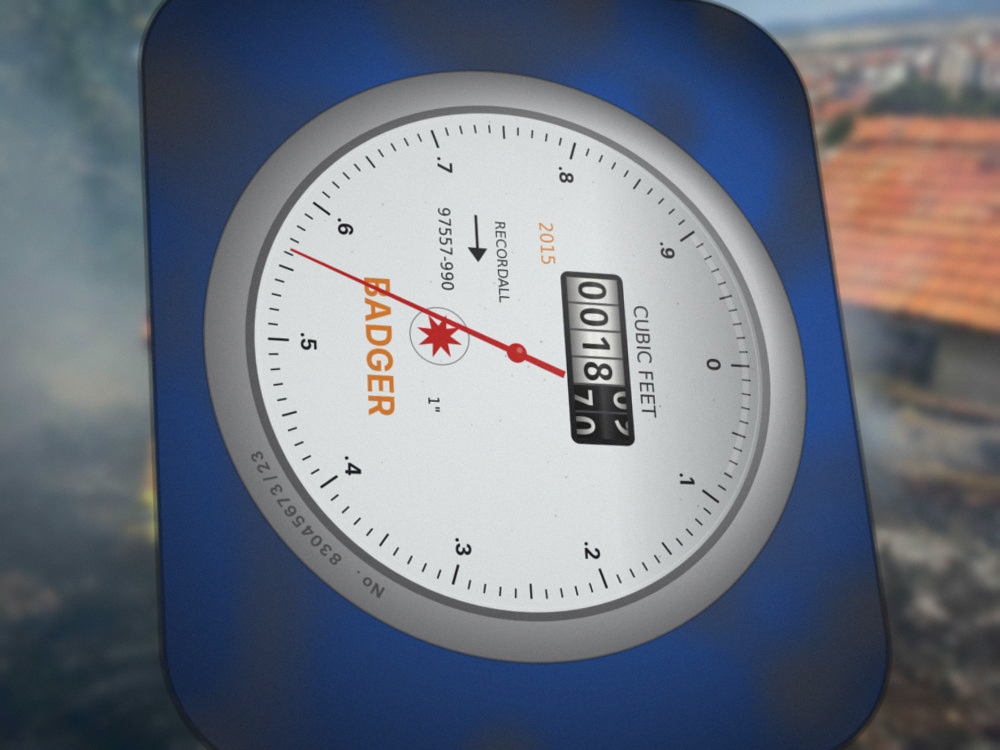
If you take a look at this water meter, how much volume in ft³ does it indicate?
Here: 1869.56 ft³
